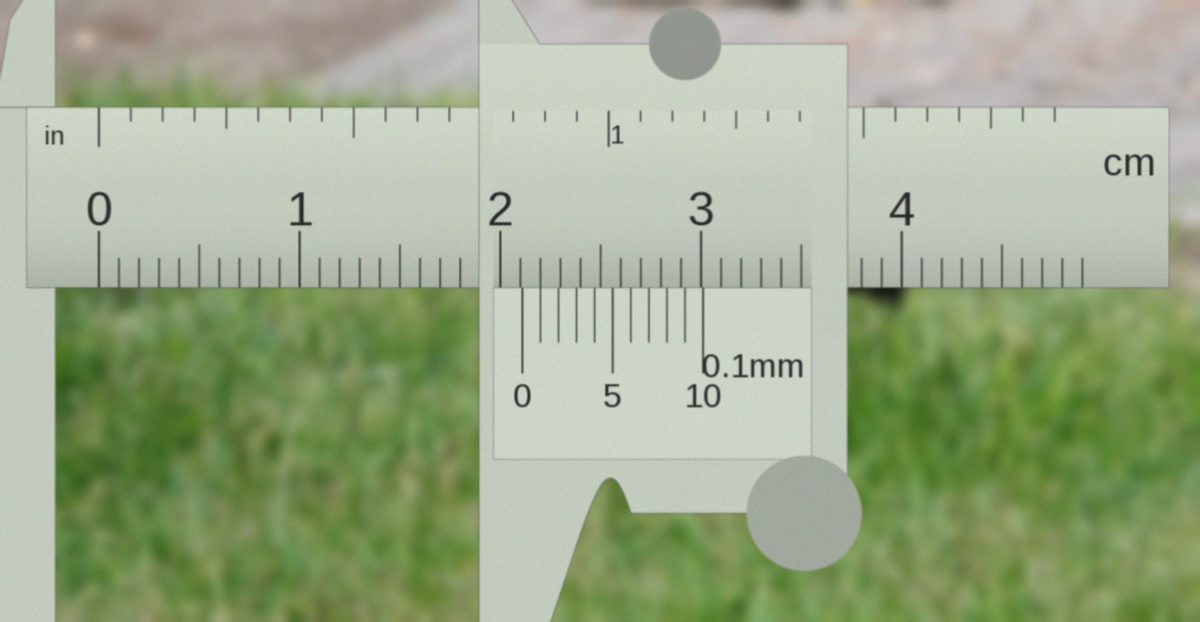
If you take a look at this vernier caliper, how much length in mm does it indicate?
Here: 21.1 mm
